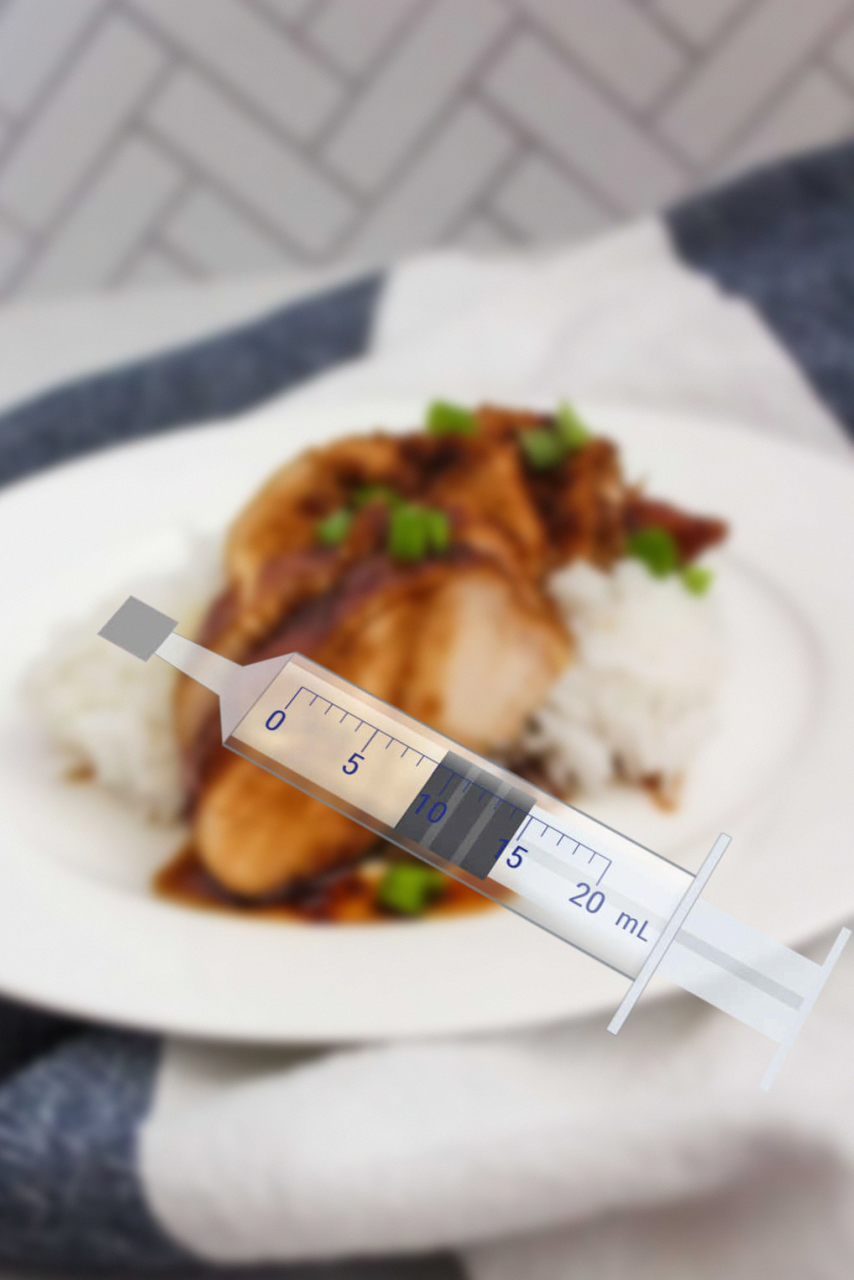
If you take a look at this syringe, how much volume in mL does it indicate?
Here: 9 mL
